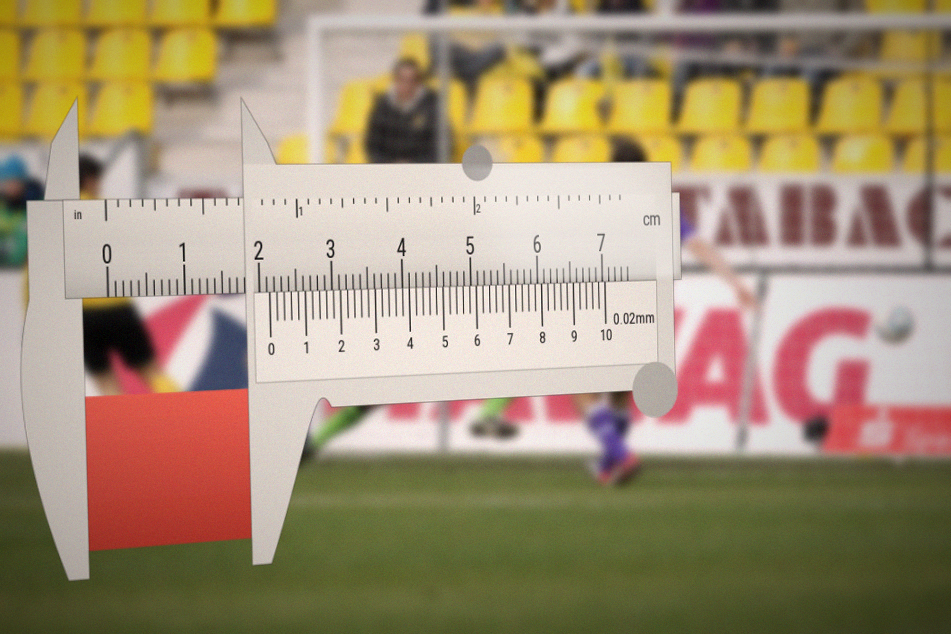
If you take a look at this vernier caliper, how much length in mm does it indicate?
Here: 21.4 mm
